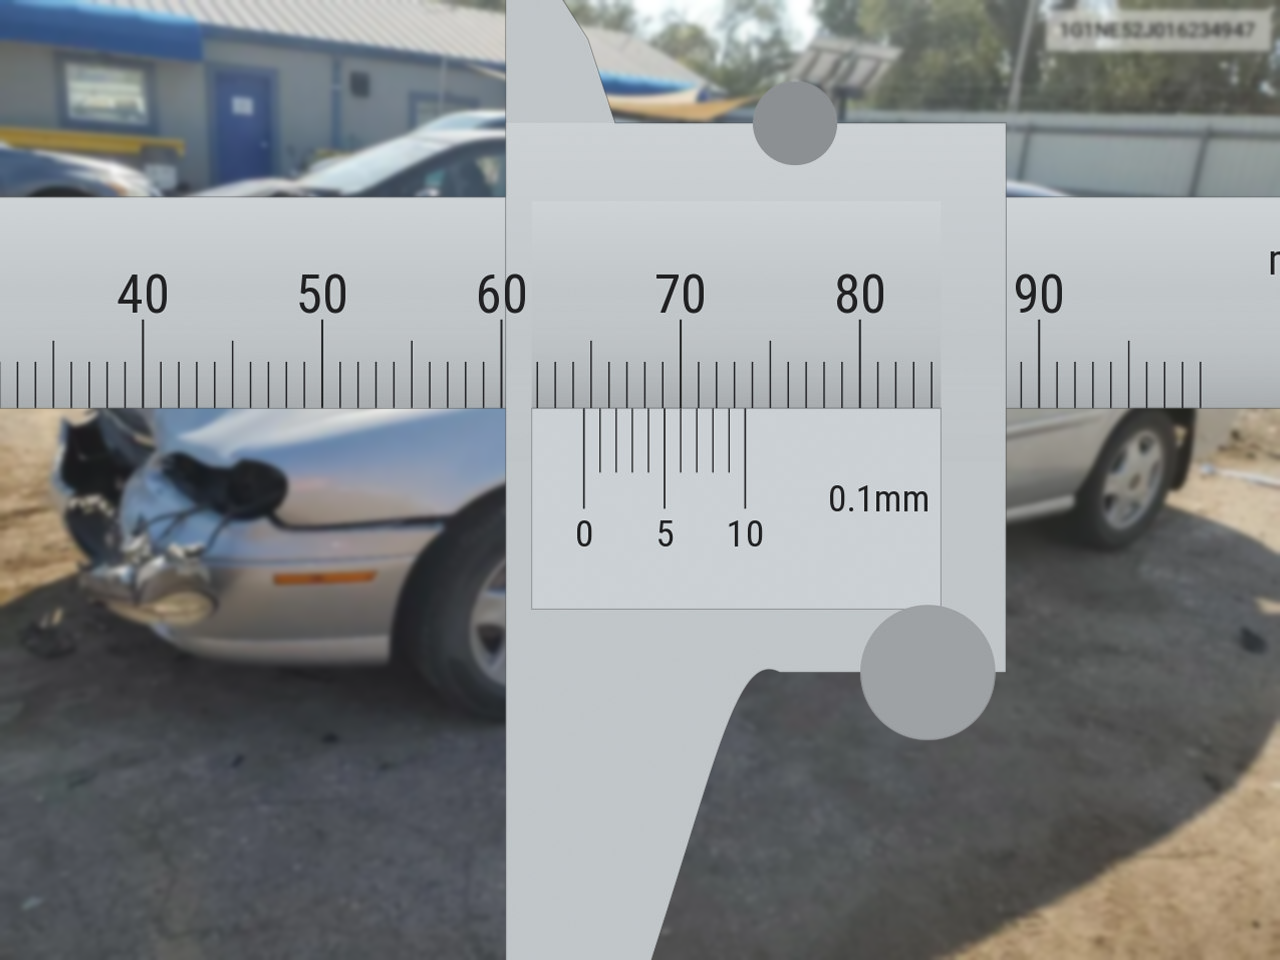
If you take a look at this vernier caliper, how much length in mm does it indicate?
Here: 64.6 mm
